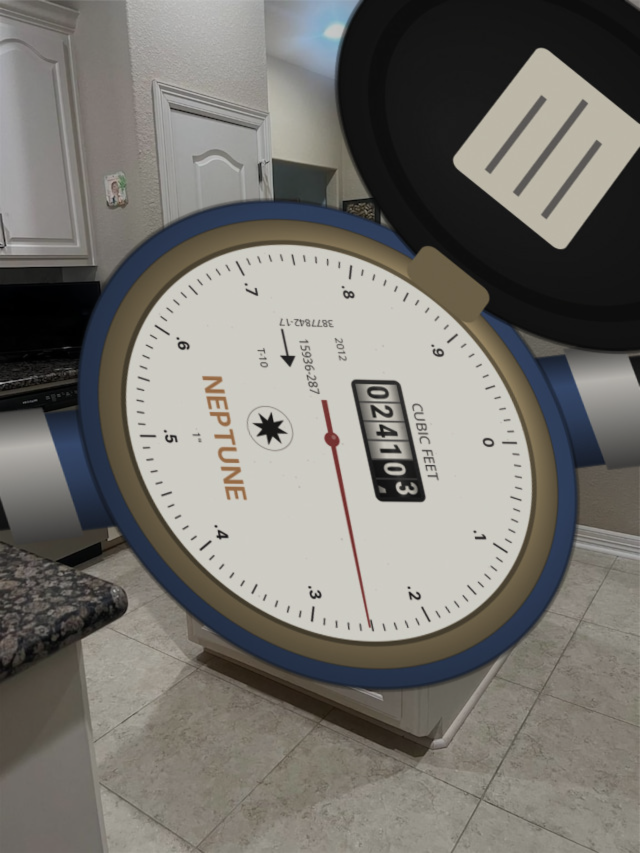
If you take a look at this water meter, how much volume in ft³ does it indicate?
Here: 24103.25 ft³
